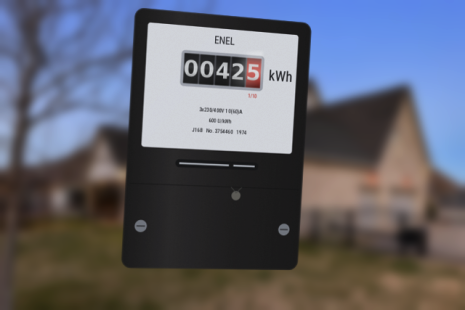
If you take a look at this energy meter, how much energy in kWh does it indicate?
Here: 42.5 kWh
